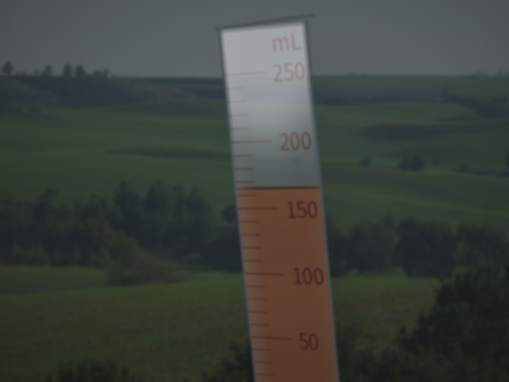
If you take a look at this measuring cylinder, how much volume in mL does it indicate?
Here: 165 mL
